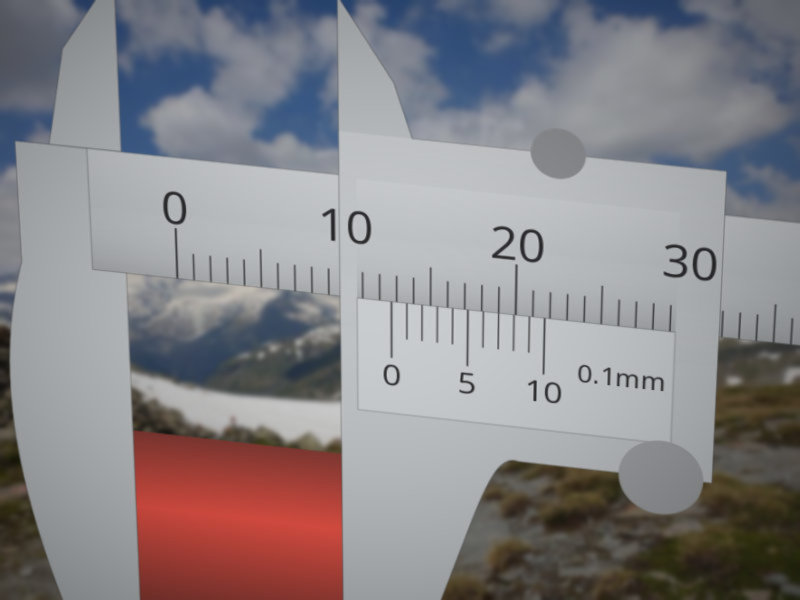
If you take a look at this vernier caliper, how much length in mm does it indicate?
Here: 12.7 mm
